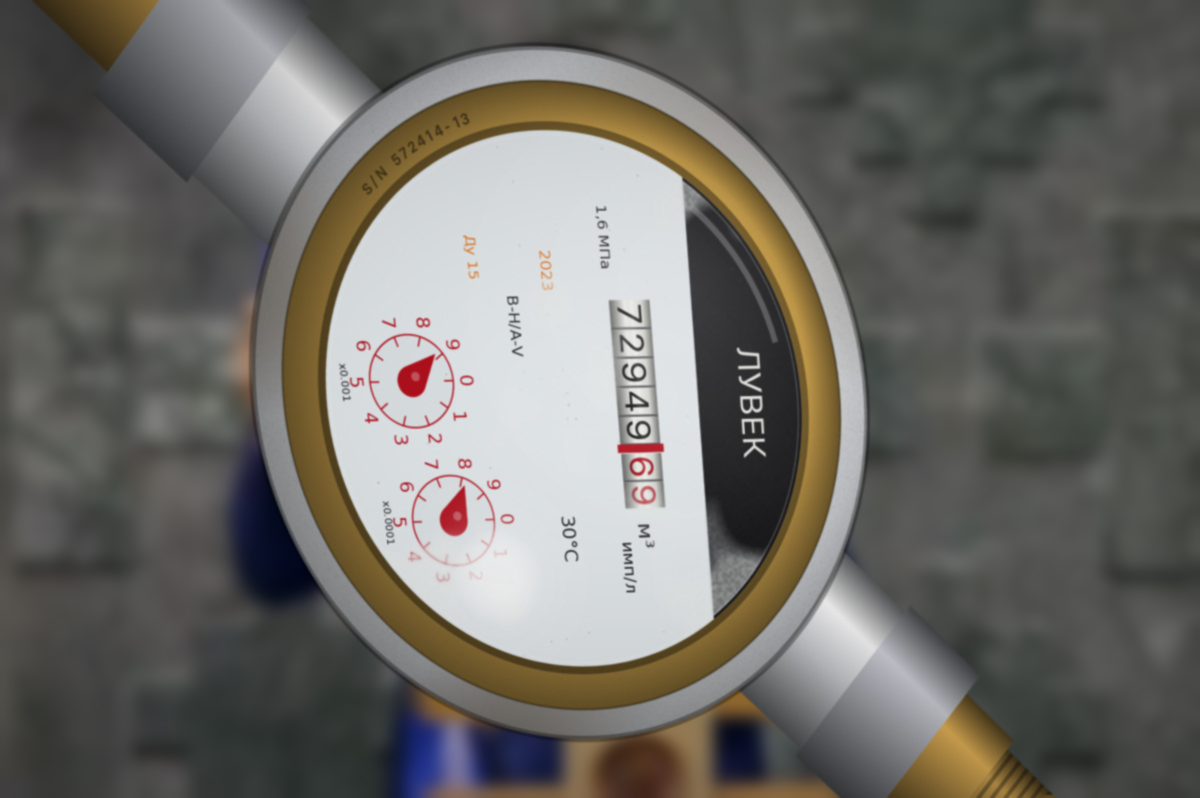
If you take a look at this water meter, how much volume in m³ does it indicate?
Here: 72949.6988 m³
